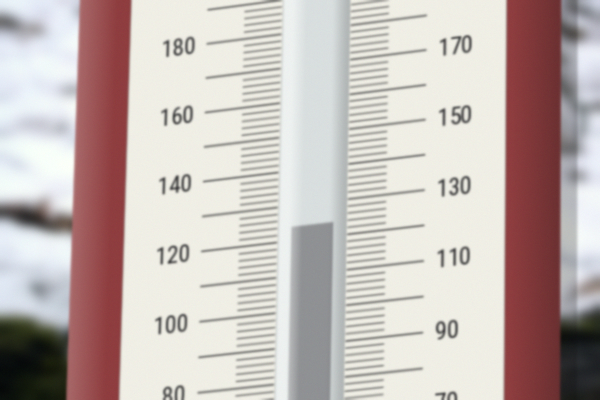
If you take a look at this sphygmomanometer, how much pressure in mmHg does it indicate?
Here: 124 mmHg
